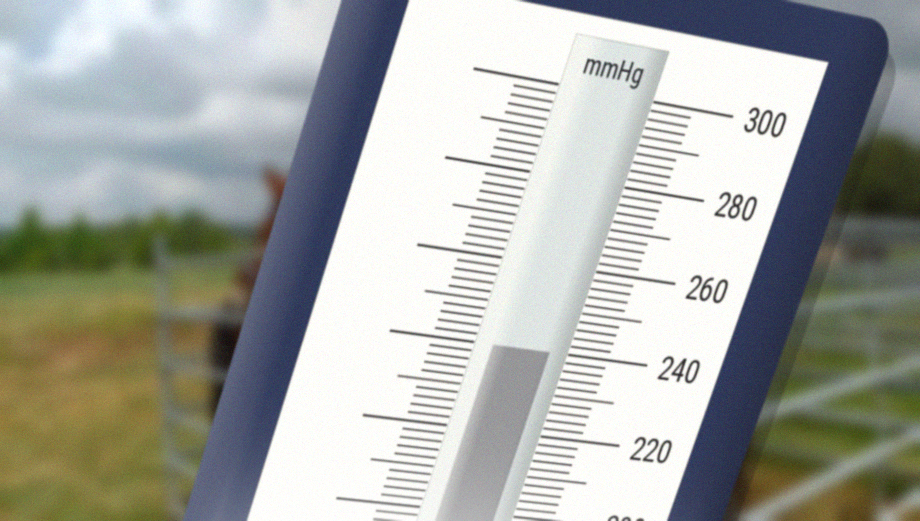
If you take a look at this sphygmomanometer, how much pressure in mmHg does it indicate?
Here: 240 mmHg
